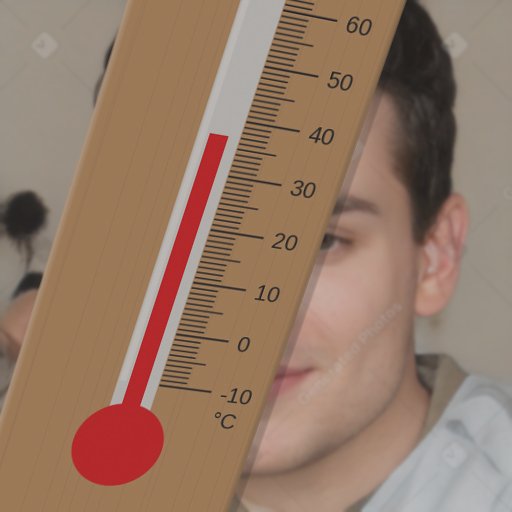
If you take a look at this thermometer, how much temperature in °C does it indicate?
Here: 37 °C
